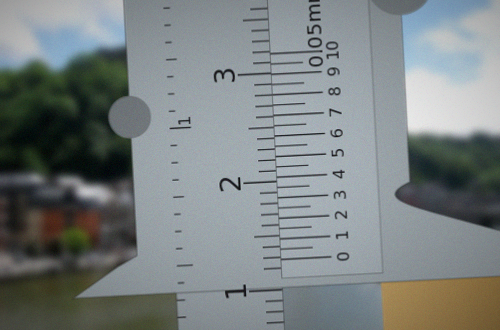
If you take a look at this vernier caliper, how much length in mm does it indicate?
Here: 12.8 mm
